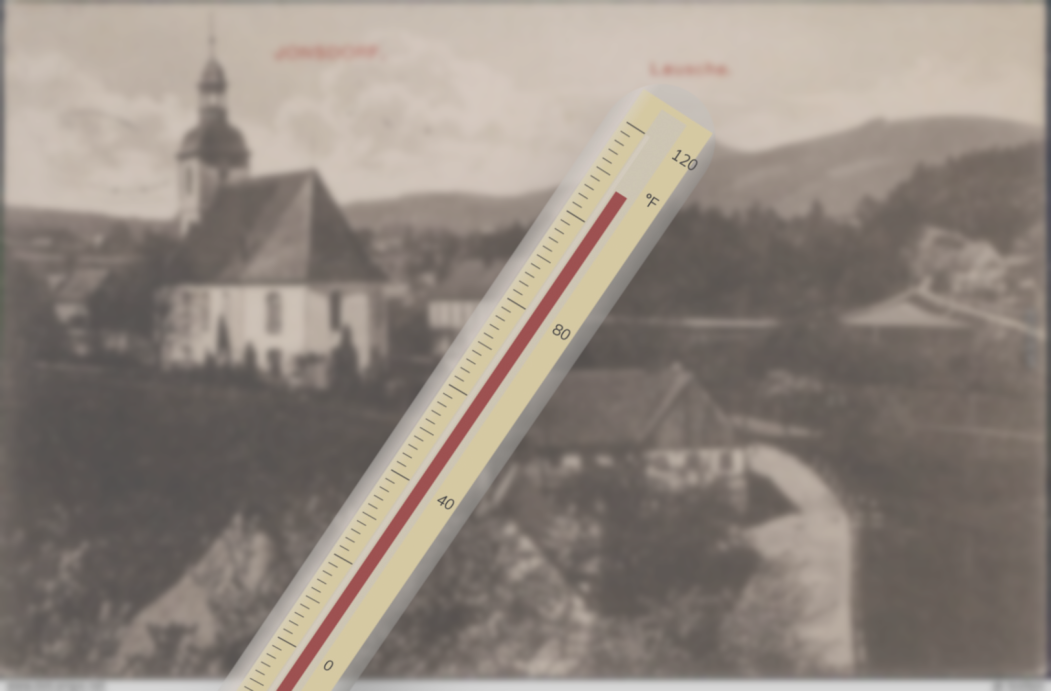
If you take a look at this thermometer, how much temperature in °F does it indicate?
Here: 108 °F
